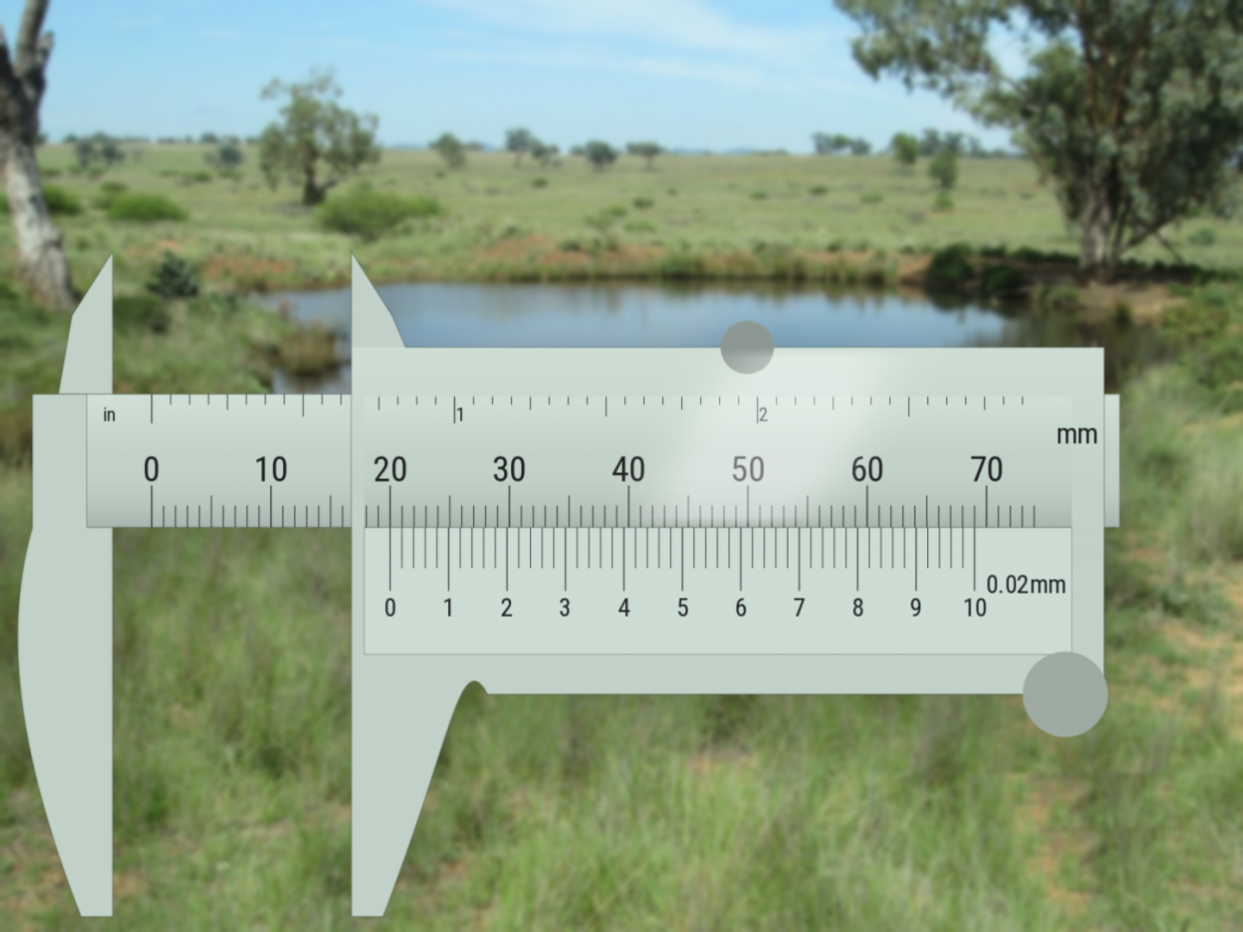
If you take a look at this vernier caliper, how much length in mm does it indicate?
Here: 20.0 mm
